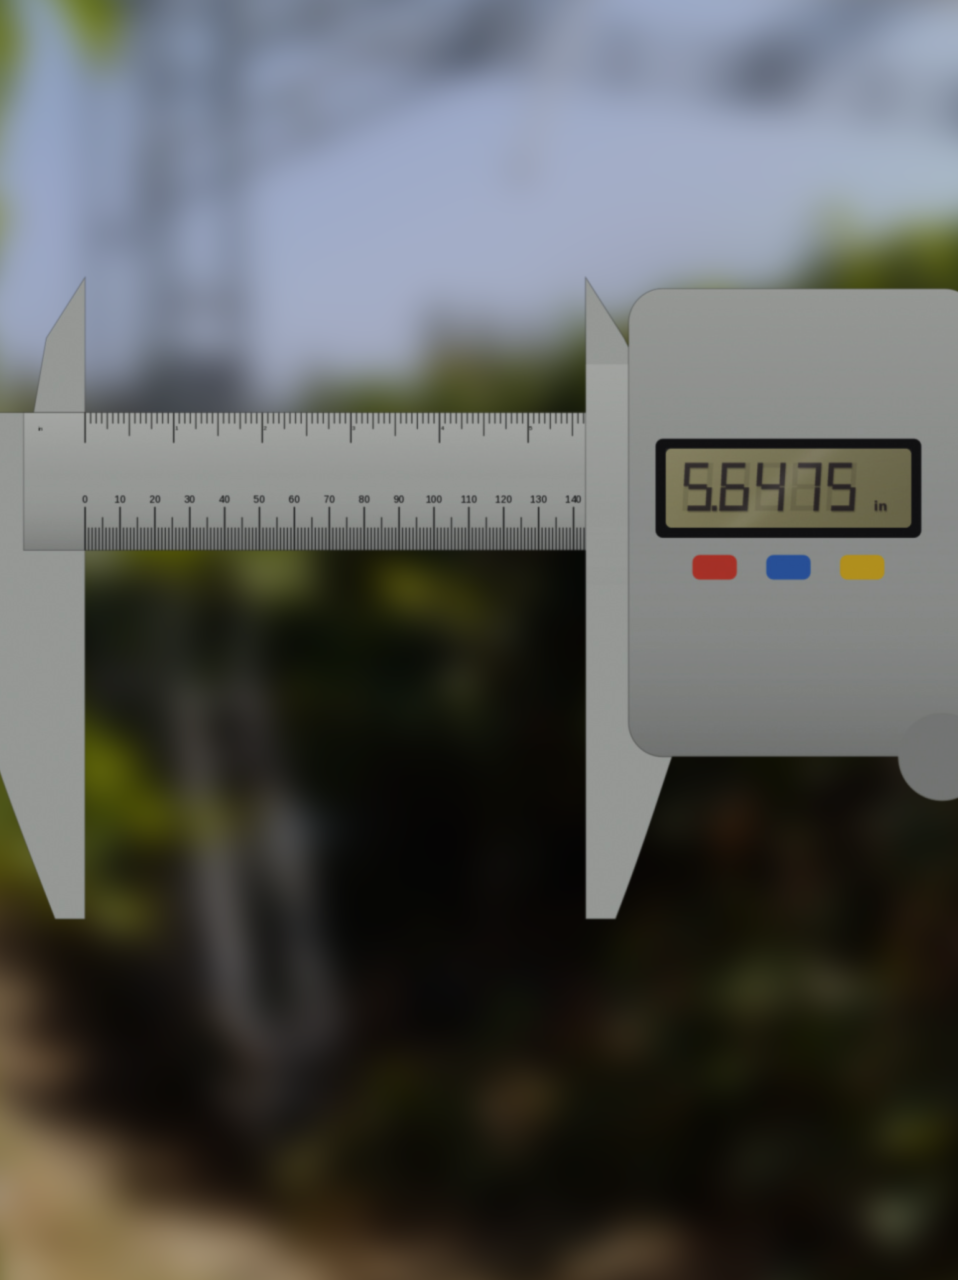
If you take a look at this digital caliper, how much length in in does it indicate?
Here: 5.6475 in
